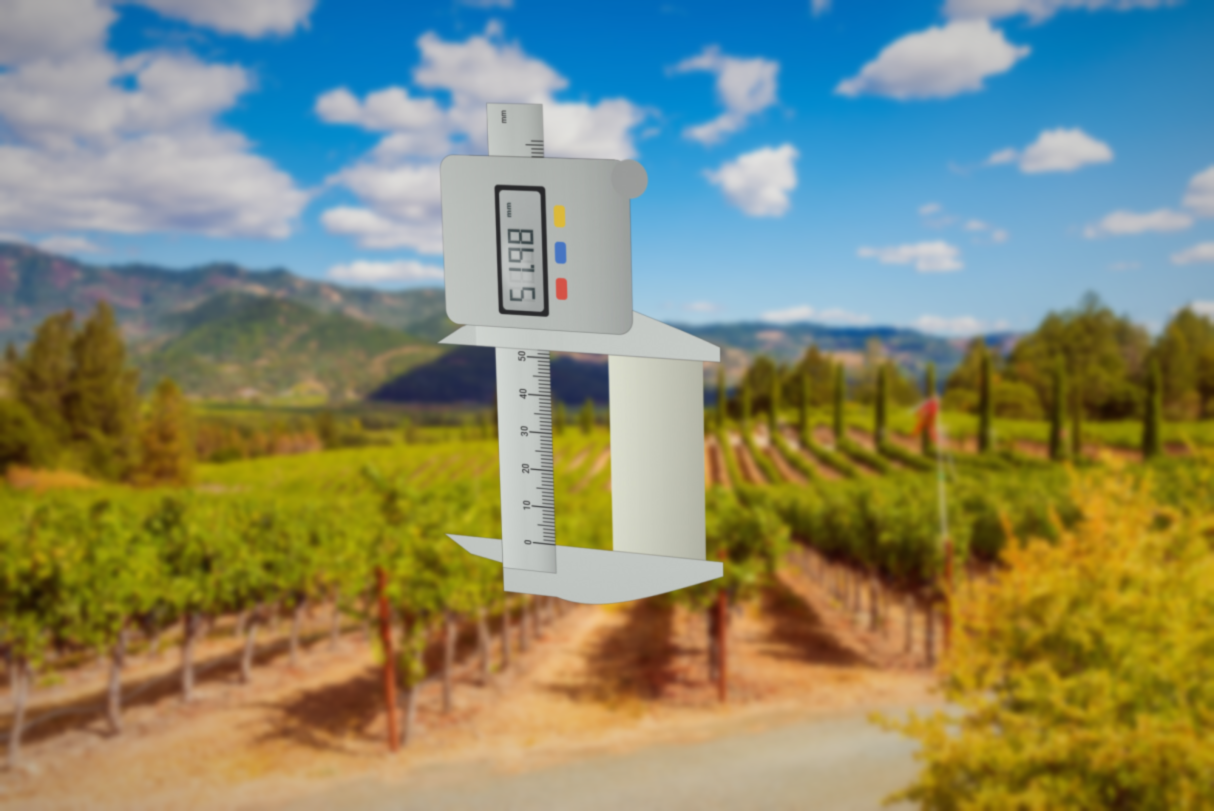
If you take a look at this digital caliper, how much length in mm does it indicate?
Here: 51.98 mm
